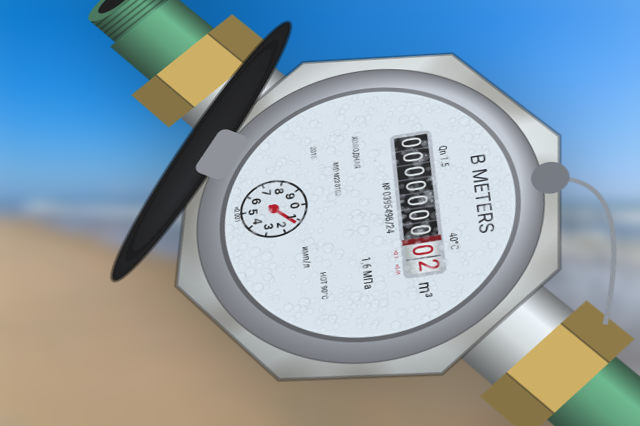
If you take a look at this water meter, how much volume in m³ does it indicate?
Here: 0.021 m³
